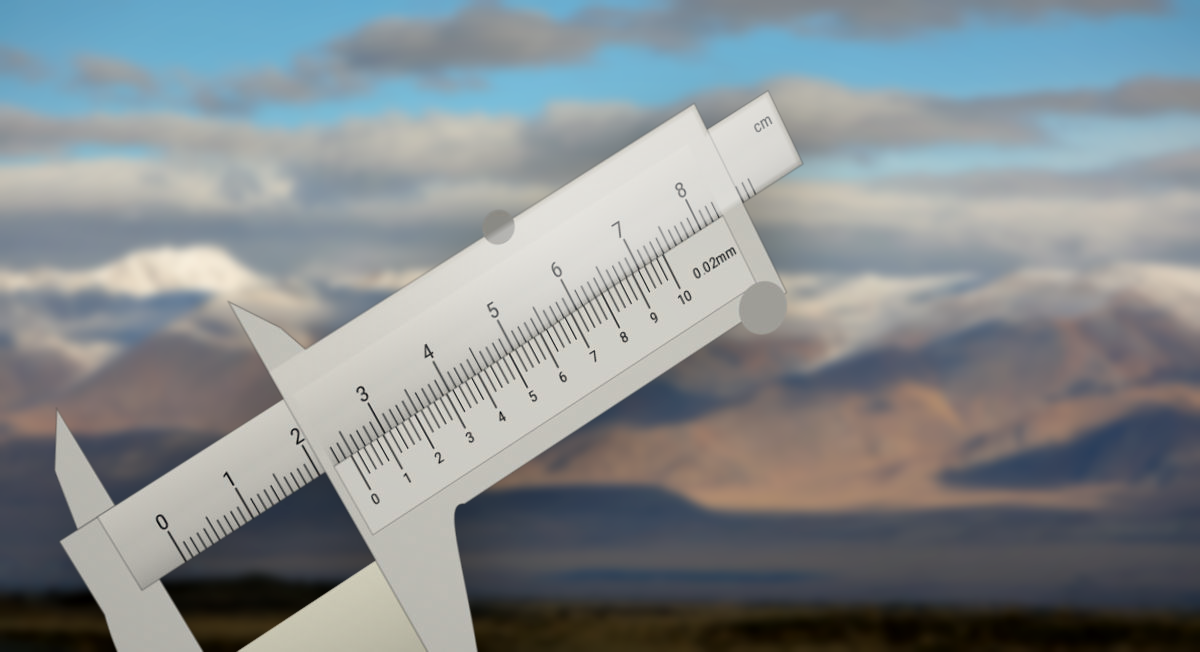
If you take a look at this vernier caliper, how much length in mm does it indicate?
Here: 24.8 mm
